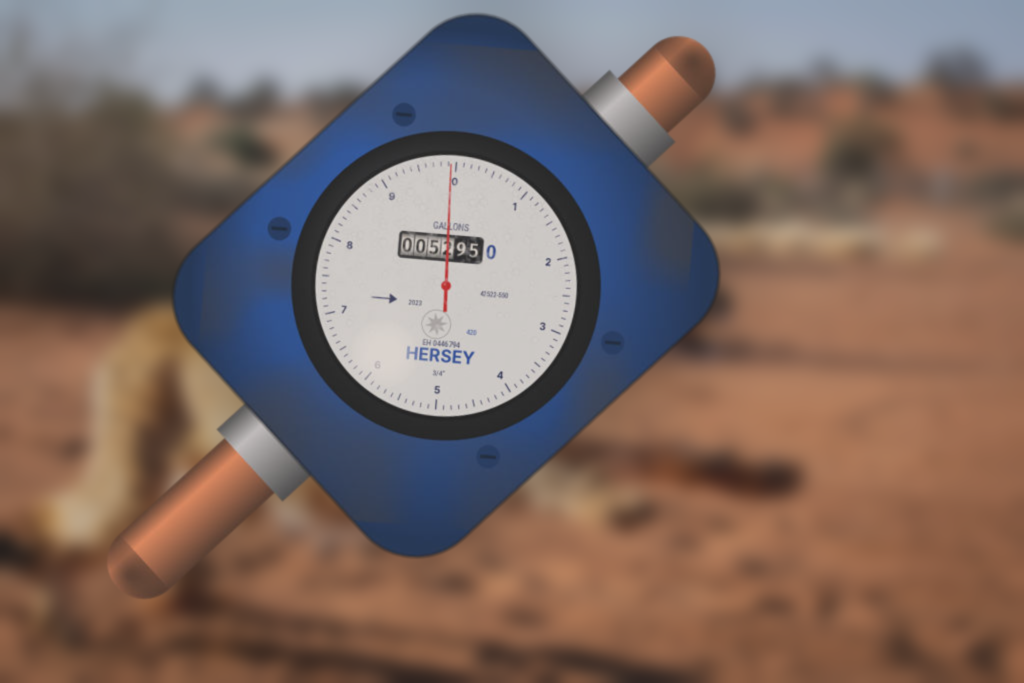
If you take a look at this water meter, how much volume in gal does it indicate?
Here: 52949.9 gal
